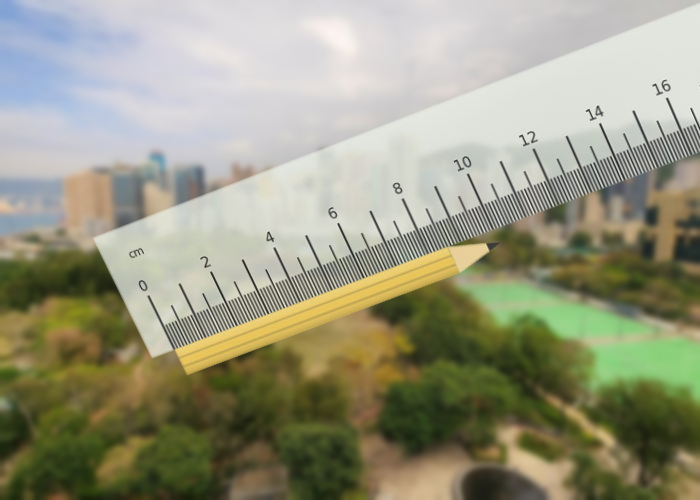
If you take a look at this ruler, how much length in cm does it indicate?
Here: 10 cm
